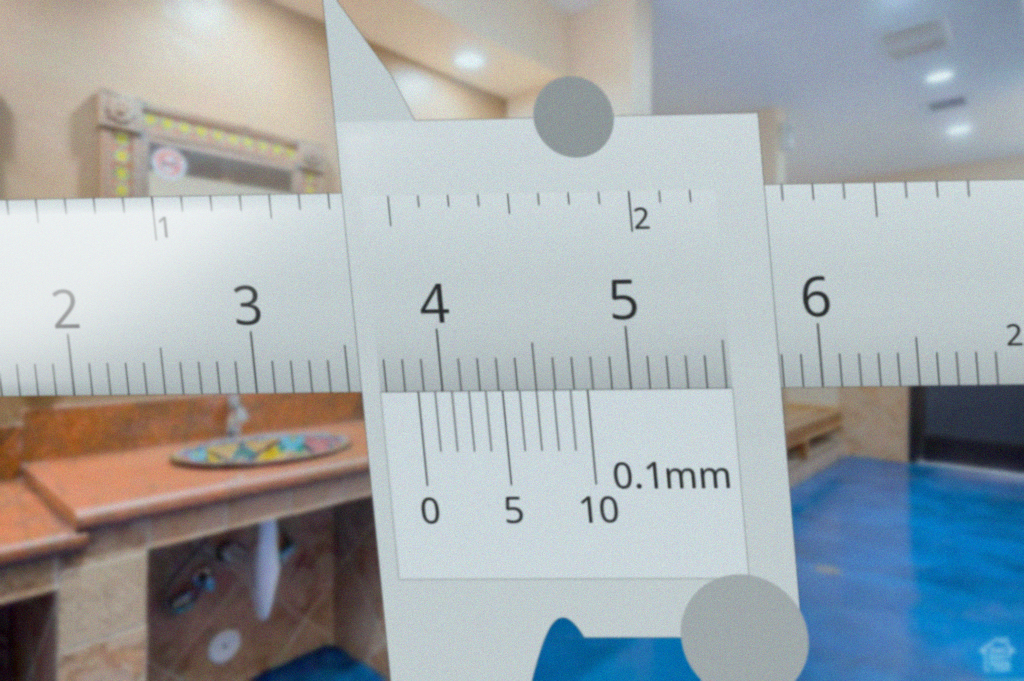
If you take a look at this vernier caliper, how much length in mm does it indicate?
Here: 38.7 mm
